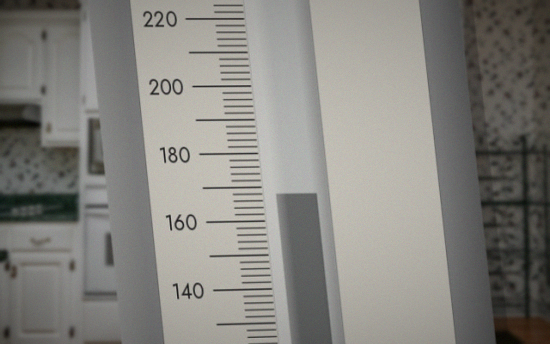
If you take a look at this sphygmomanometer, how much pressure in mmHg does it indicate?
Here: 168 mmHg
